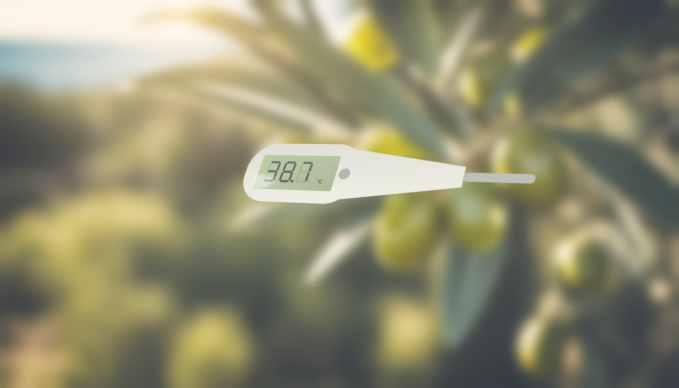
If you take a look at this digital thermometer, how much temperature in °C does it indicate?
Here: 38.7 °C
